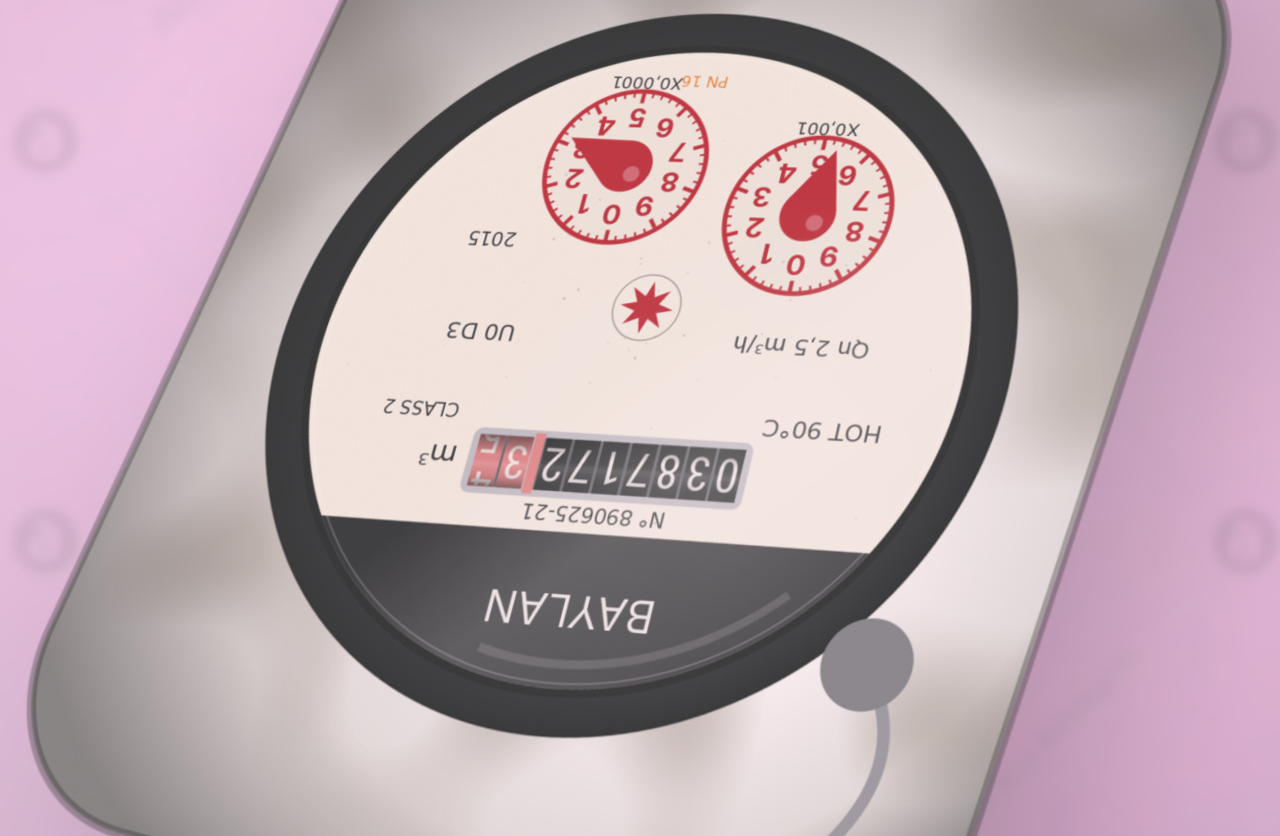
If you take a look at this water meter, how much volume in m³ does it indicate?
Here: 387172.3453 m³
